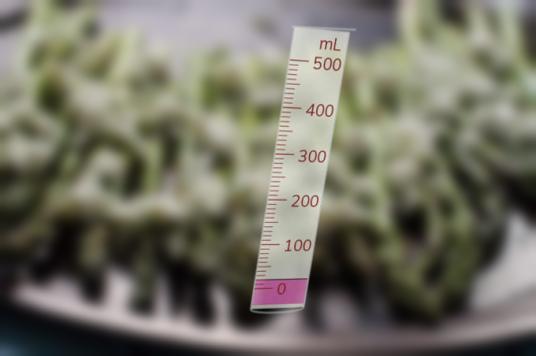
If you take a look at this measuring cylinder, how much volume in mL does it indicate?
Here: 20 mL
